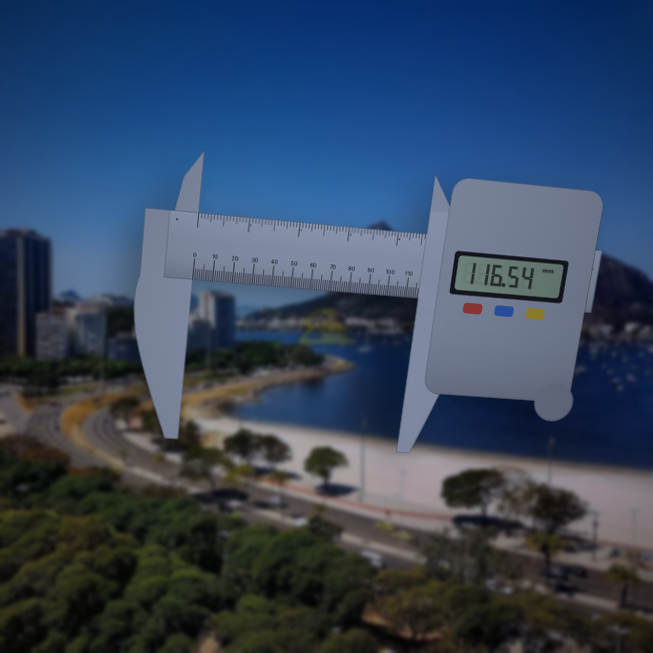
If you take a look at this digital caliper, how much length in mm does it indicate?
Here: 116.54 mm
